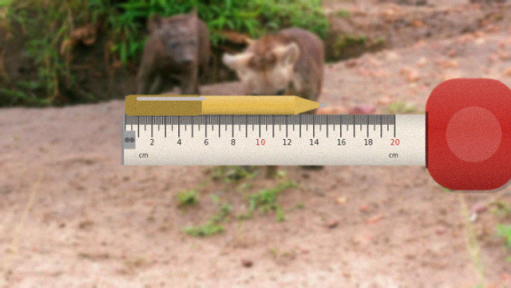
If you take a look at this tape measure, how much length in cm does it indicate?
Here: 15 cm
